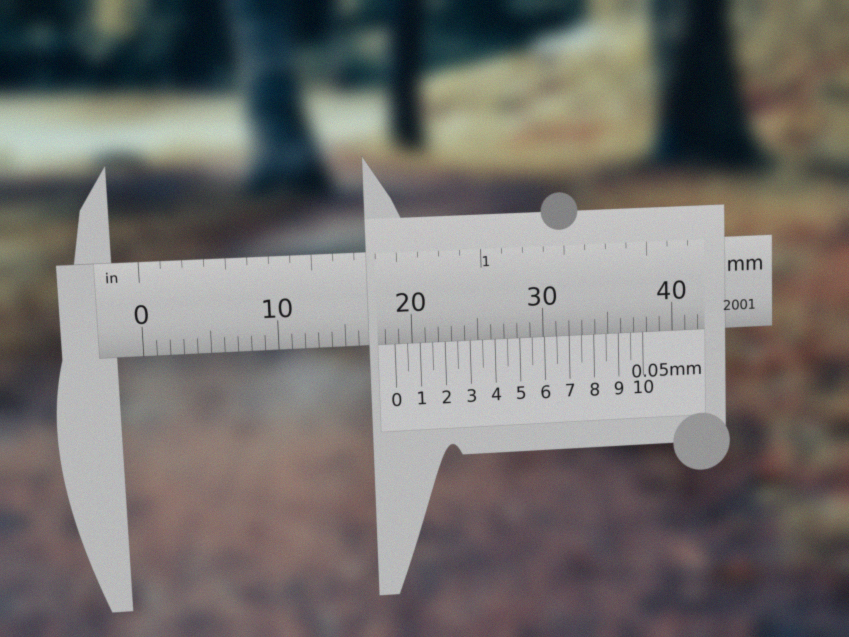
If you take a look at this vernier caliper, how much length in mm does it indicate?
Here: 18.7 mm
